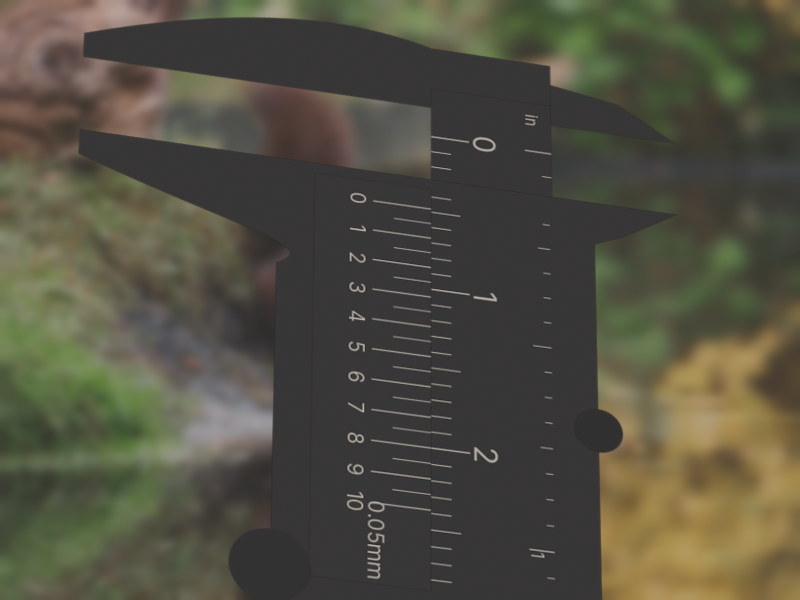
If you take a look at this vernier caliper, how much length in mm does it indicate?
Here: 4.8 mm
